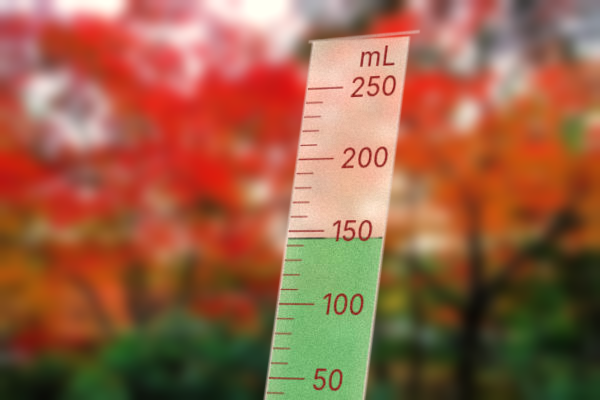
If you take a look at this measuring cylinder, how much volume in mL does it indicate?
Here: 145 mL
